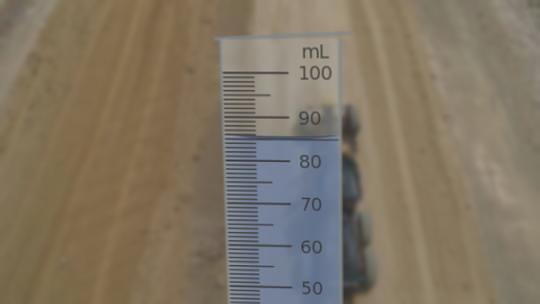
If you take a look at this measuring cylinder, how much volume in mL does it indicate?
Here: 85 mL
